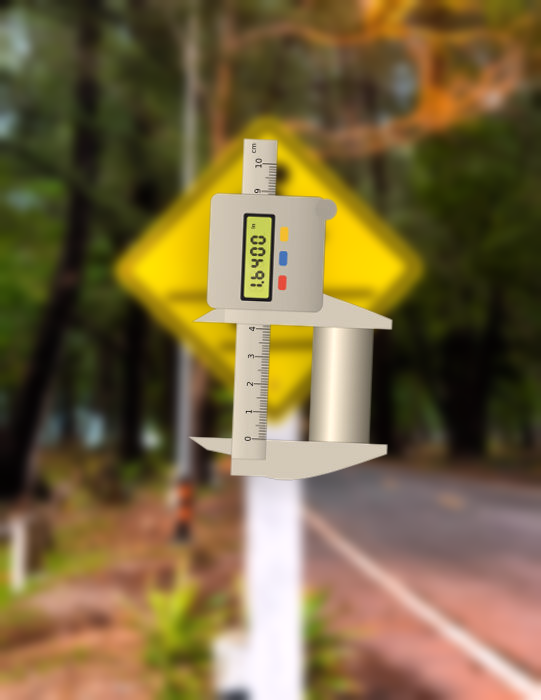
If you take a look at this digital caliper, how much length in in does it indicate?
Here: 1.6400 in
